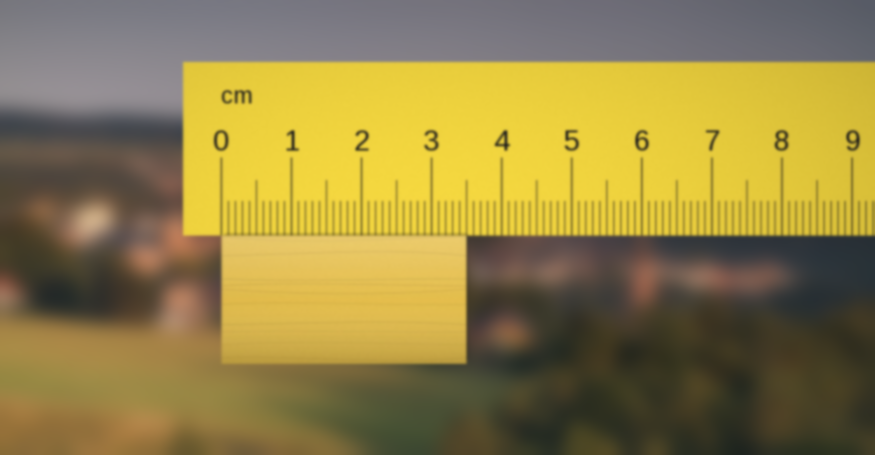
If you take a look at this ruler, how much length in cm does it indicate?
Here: 3.5 cm
